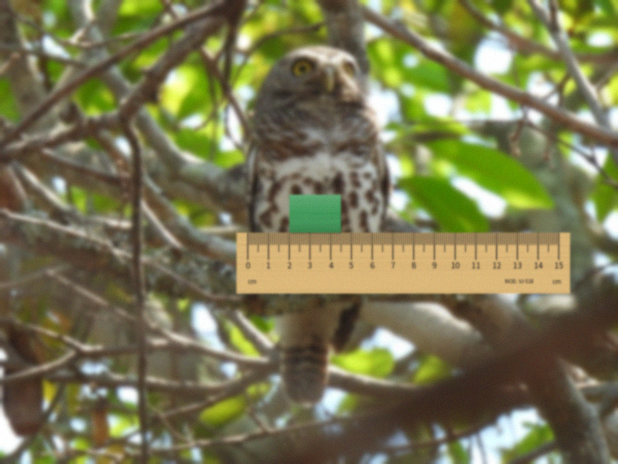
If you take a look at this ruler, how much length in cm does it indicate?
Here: 2.5 cm
